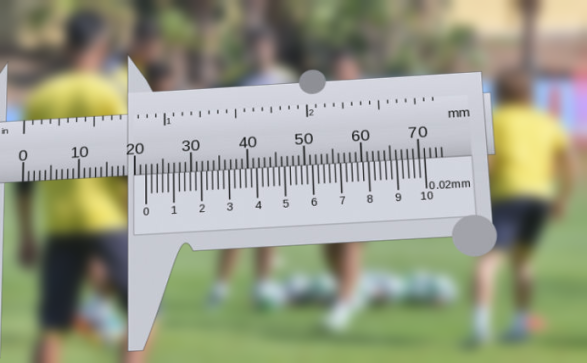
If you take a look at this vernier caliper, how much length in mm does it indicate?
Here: 22.0 mm
